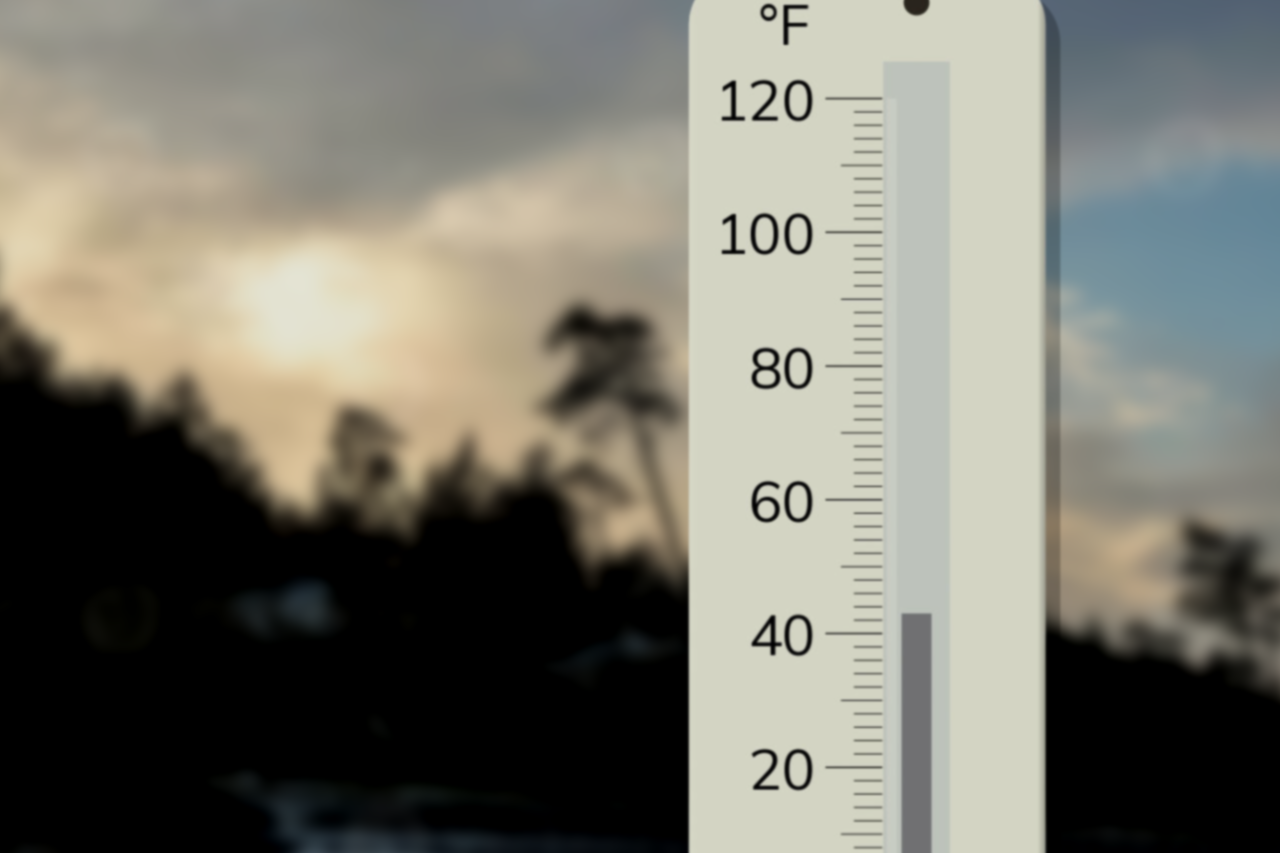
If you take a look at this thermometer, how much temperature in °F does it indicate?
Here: 43 °F
